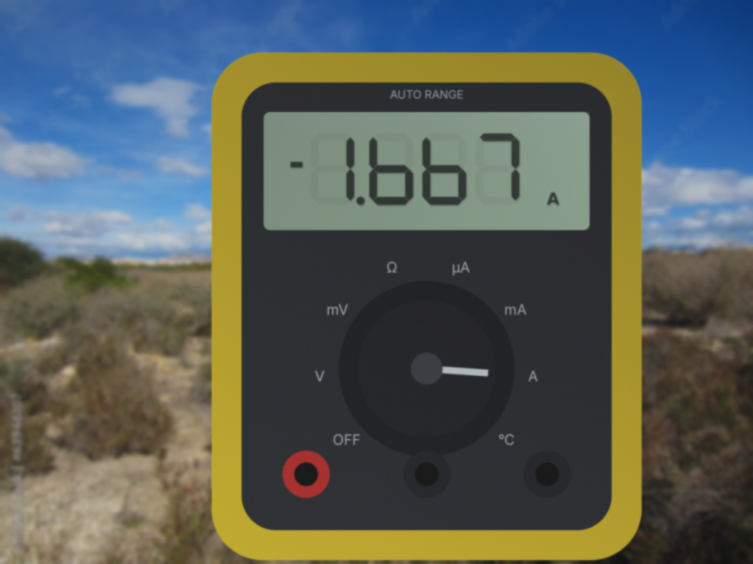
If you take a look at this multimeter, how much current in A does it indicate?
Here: -1.667 A
